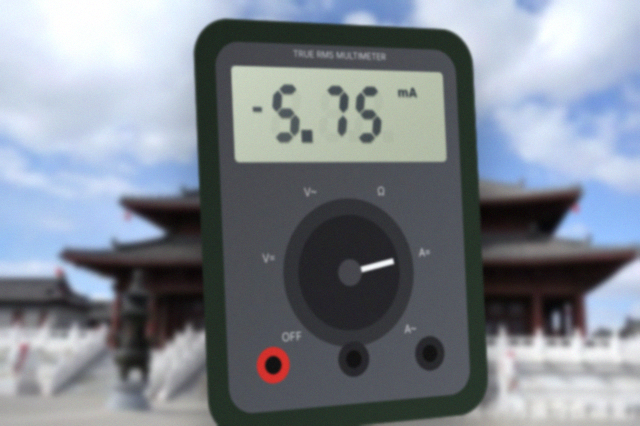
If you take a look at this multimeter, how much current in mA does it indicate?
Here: -5.75 mA
